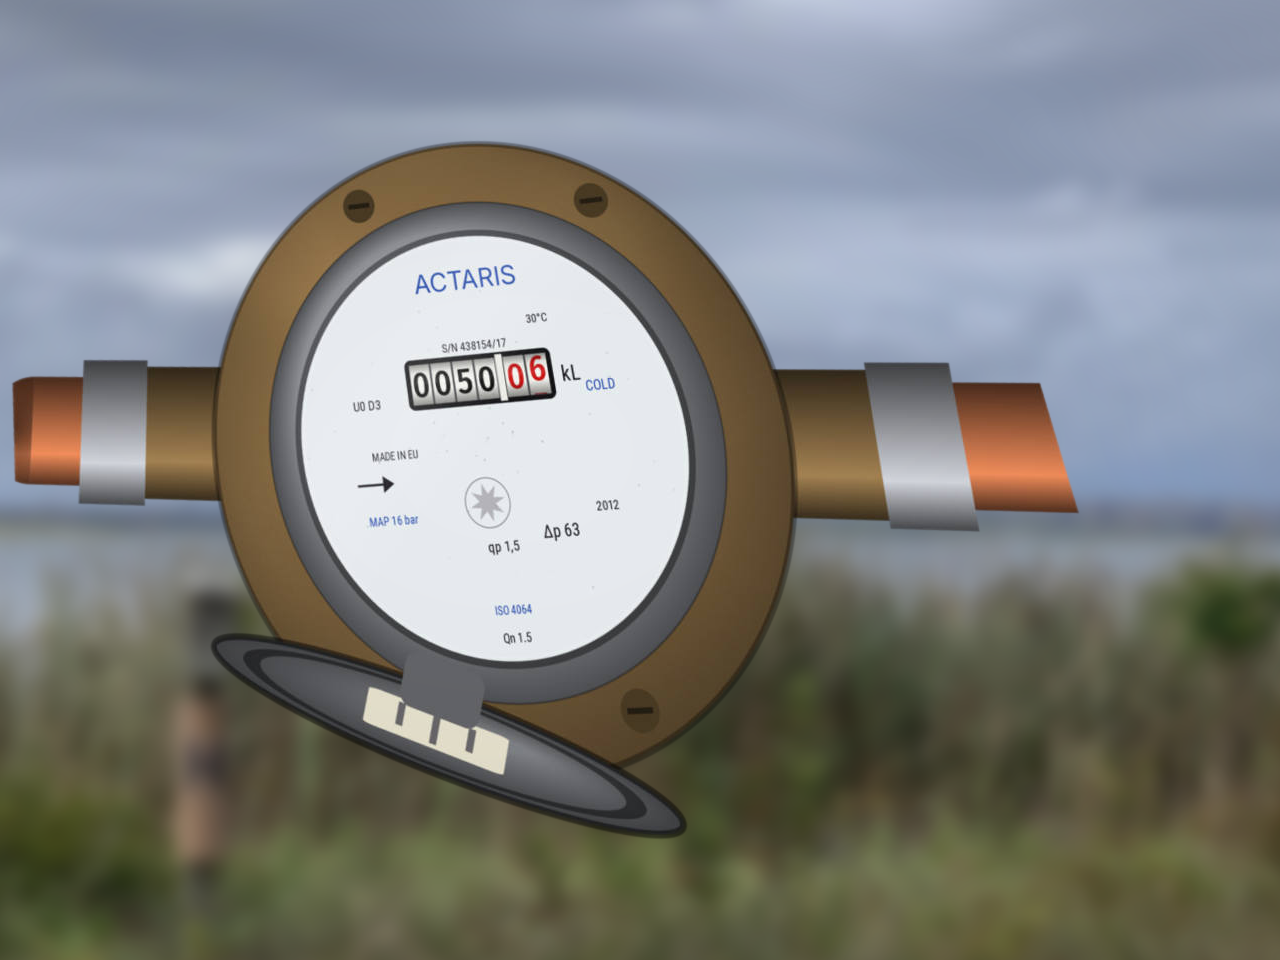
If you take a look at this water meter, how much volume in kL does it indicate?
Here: 50.06 kL
